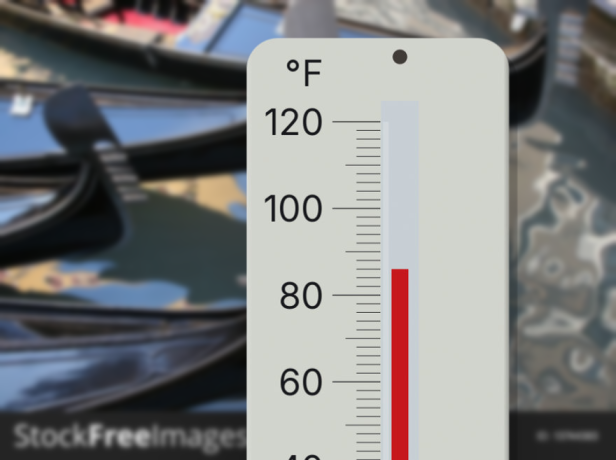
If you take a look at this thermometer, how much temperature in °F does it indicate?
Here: 86 °F
